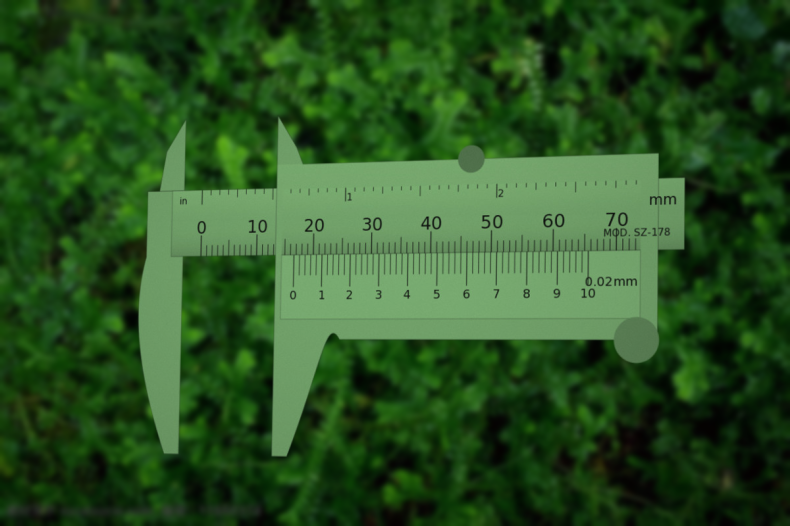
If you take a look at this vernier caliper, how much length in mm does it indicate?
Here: 16.6 mm
